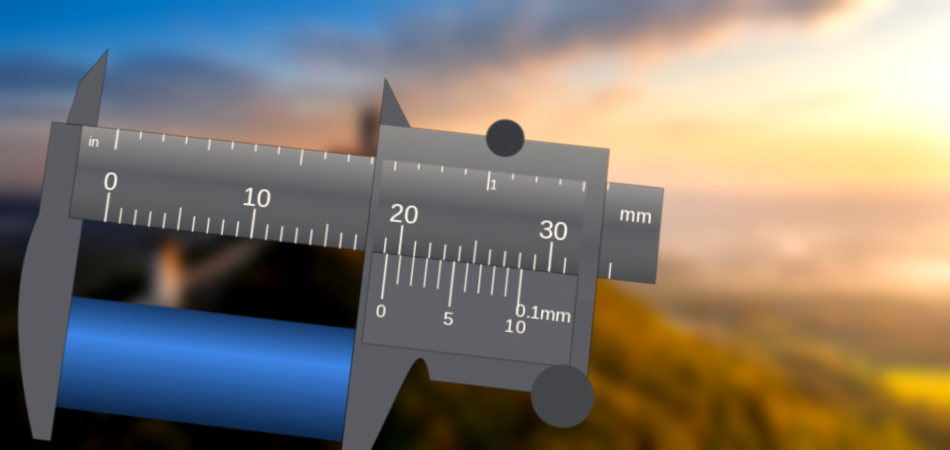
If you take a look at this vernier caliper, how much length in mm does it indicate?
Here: 19.2 mm
